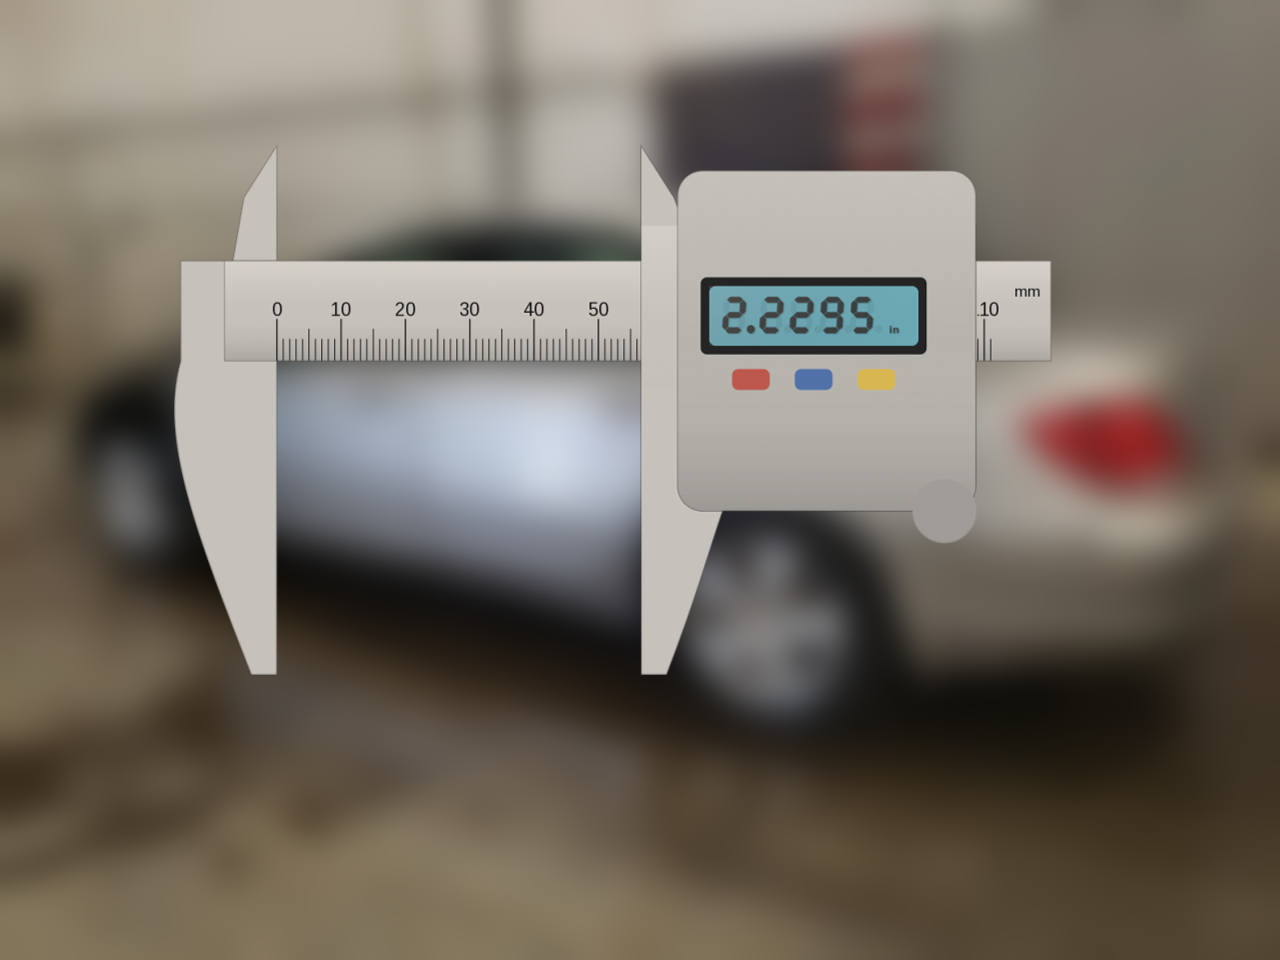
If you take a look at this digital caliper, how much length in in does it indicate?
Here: 2.2295 in
